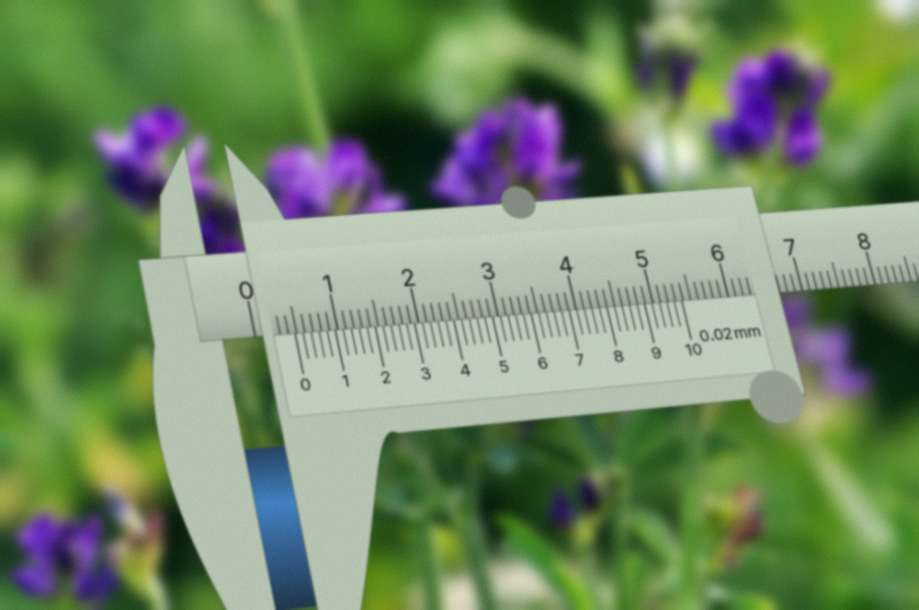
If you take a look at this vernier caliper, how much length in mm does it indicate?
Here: 4.8 mm
